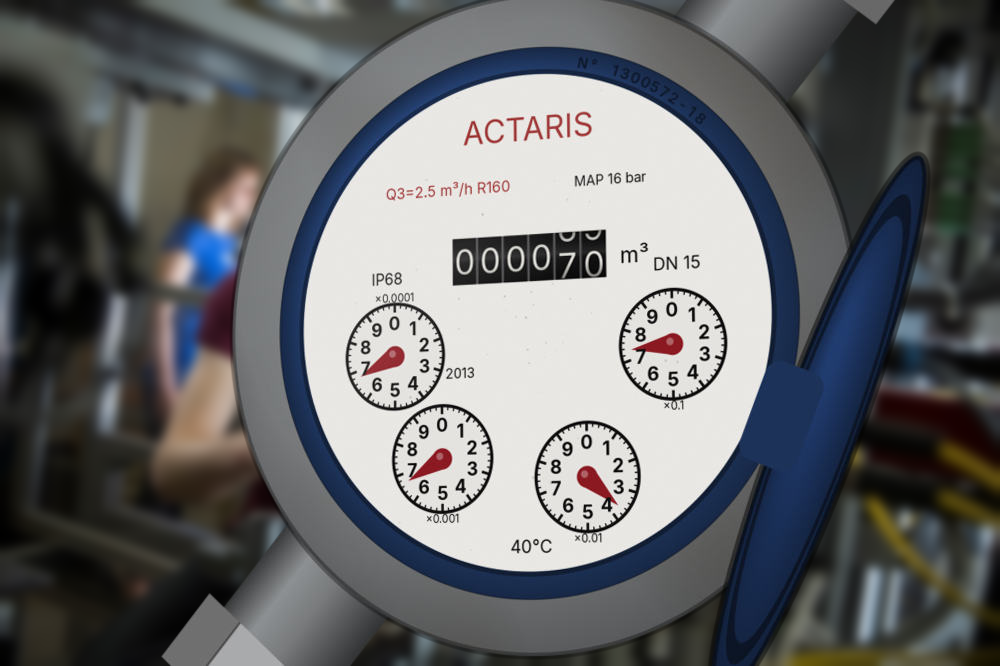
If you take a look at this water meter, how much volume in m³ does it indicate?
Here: 69.7366 m³
